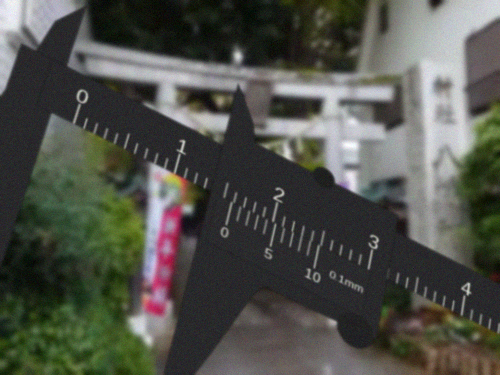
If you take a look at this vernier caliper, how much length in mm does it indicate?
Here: 15.8 mm
